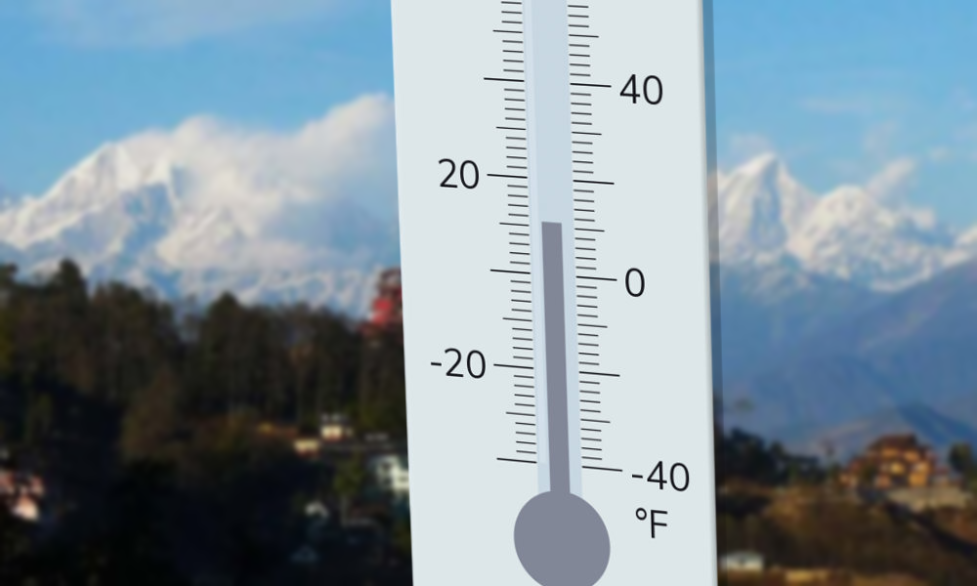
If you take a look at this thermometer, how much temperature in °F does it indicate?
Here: 11 °F
